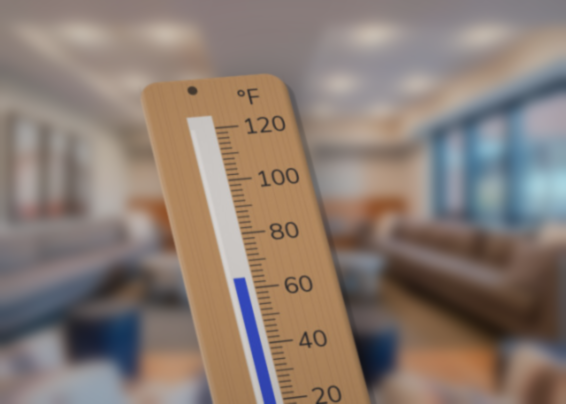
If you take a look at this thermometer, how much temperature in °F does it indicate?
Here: 64 °F
